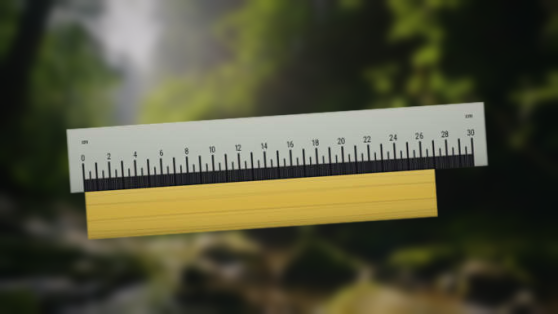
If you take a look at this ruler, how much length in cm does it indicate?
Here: 27 cm
